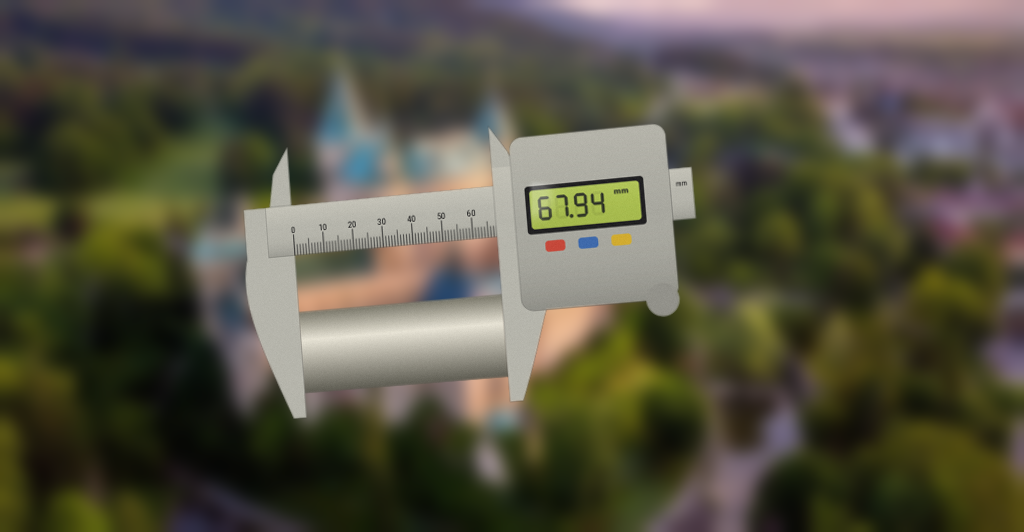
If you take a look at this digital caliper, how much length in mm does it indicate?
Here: 67.94 mm
